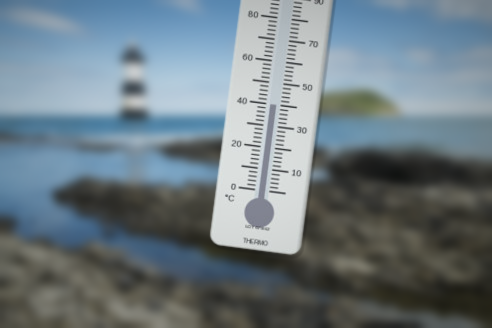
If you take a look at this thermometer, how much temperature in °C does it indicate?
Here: 40 °C
